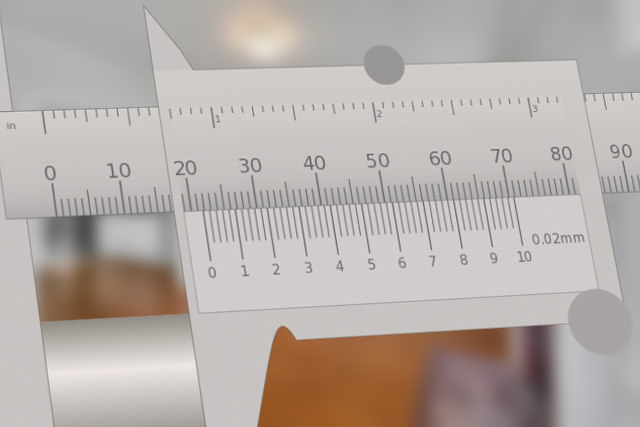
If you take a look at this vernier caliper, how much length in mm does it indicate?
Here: 21.8 mm
